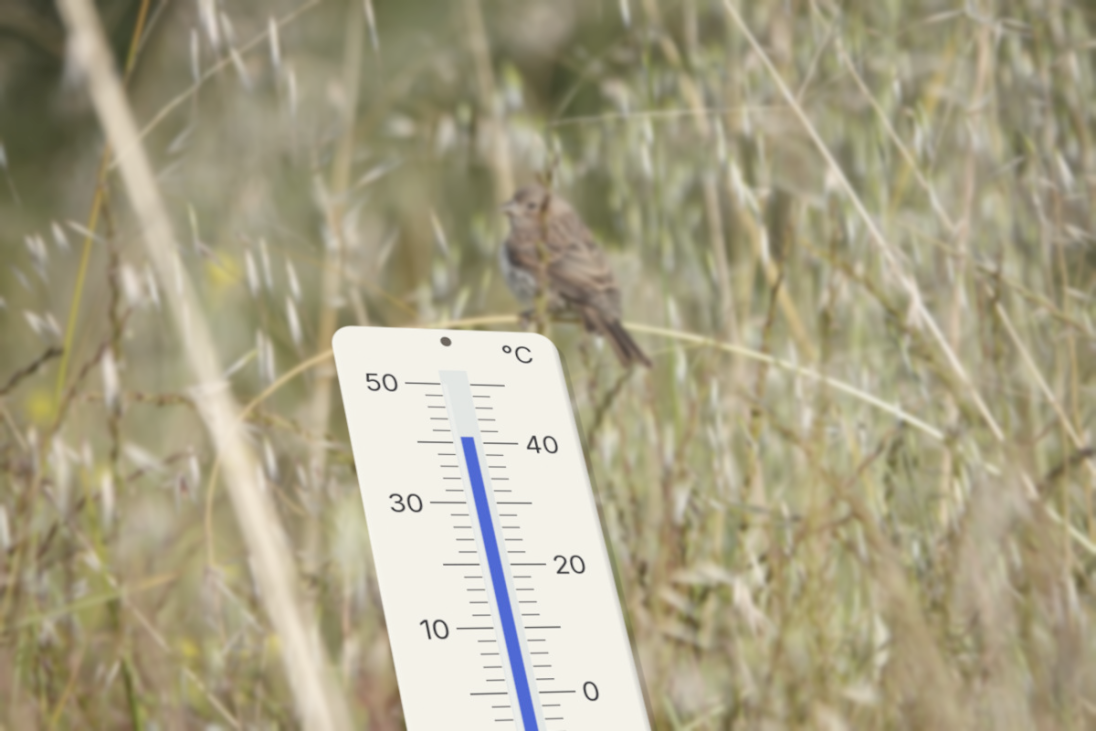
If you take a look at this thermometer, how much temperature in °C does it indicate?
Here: 41 °C
